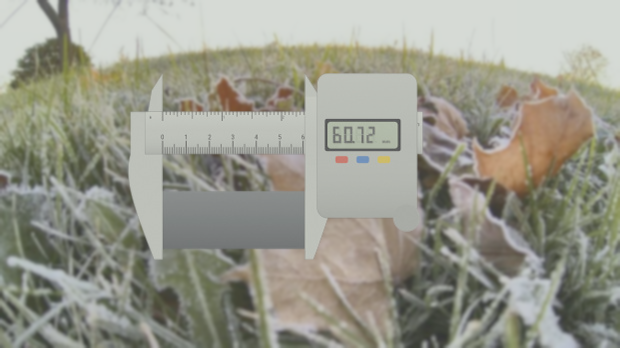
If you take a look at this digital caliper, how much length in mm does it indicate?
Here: 60.72 mm
